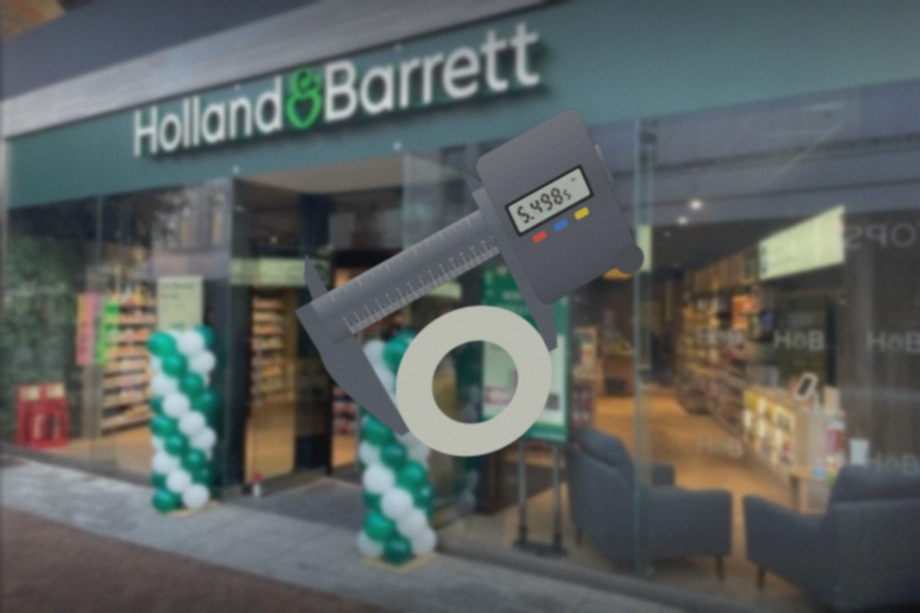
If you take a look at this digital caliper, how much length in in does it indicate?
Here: 5.4985 in
